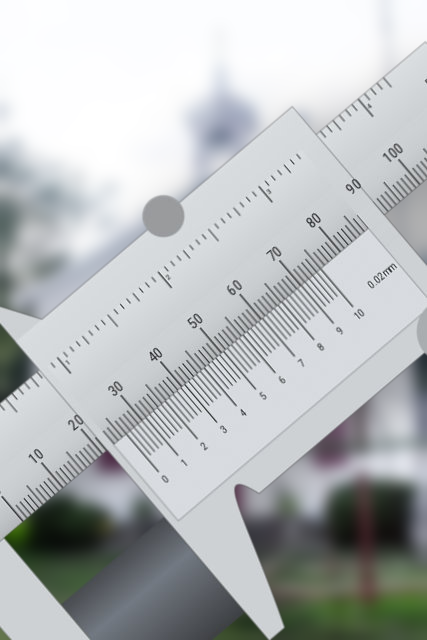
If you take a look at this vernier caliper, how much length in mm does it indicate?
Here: 26.0 mm
